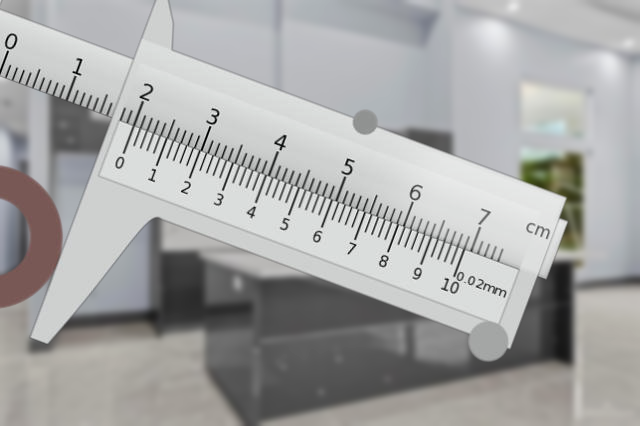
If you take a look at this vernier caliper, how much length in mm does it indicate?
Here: 20.0 mm
